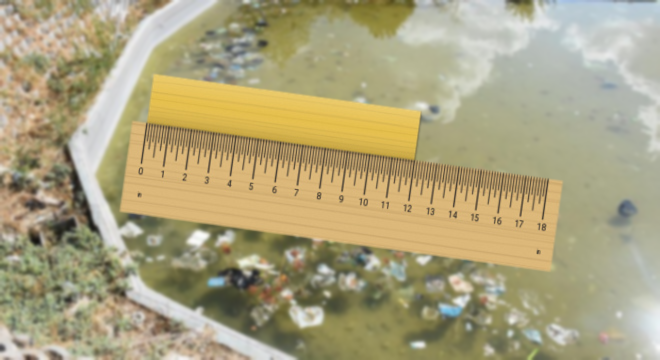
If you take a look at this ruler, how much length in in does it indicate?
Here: 12 in
